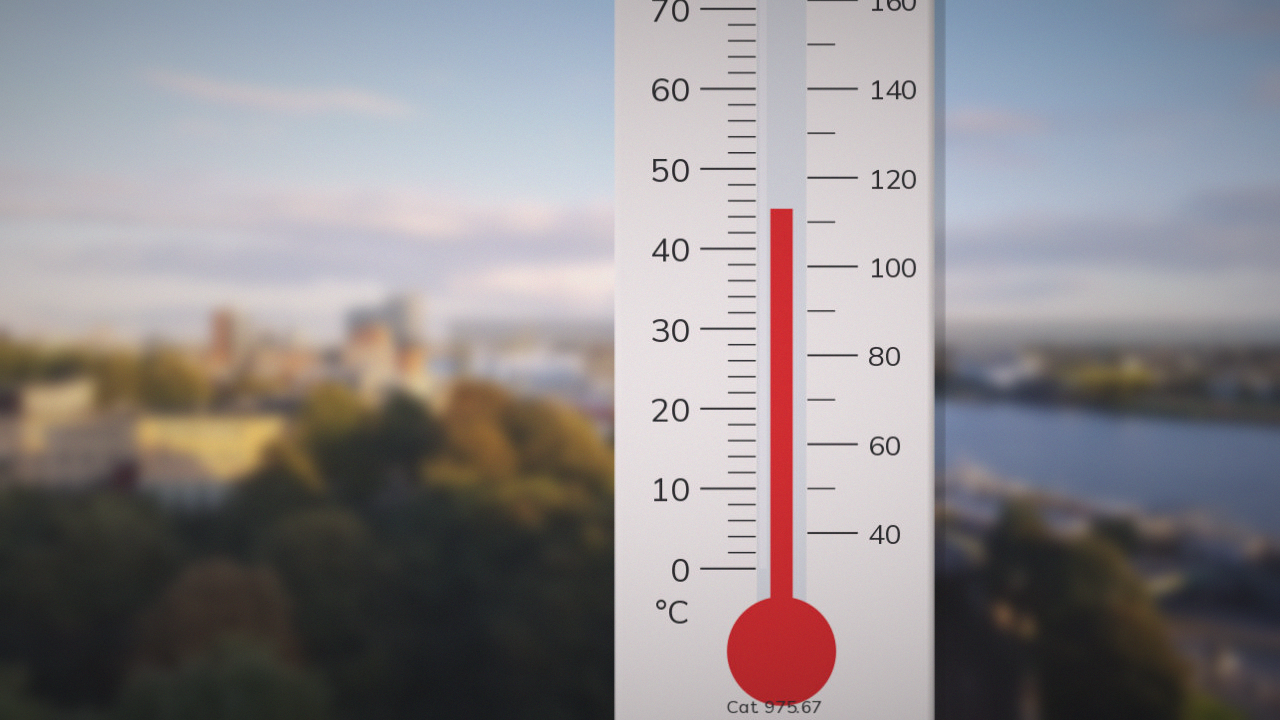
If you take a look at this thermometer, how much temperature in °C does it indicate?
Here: 45 °C
